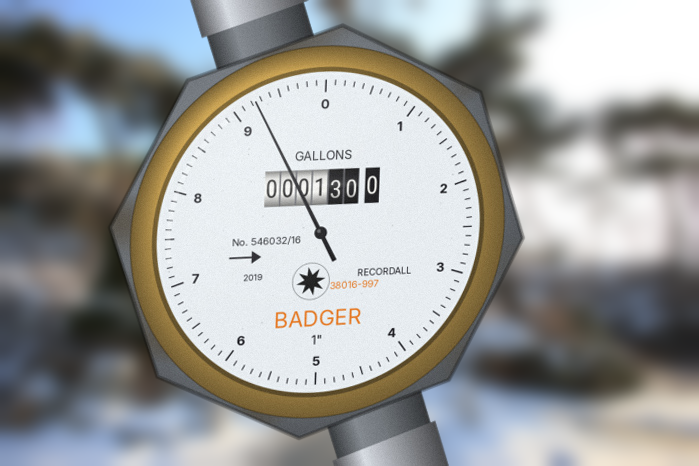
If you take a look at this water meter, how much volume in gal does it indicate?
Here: 1299.2 gal
